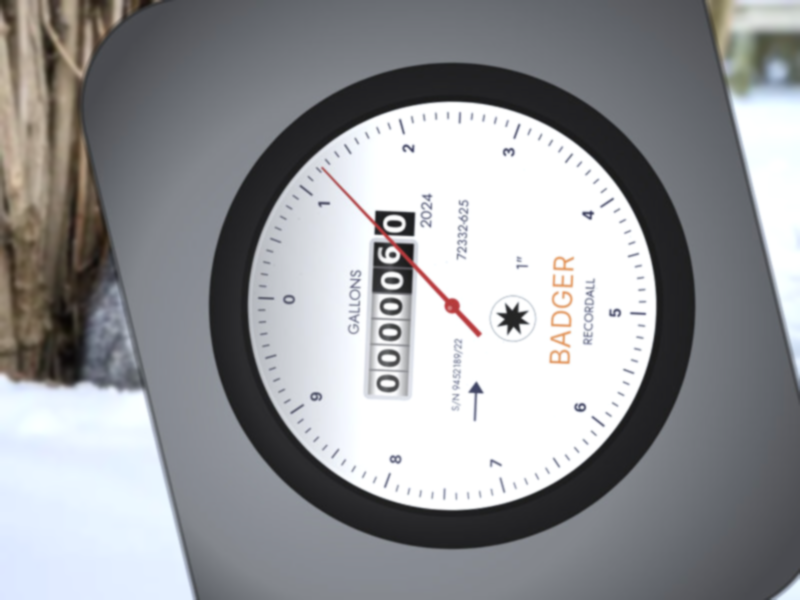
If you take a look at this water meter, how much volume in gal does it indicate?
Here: 61.2 gal
